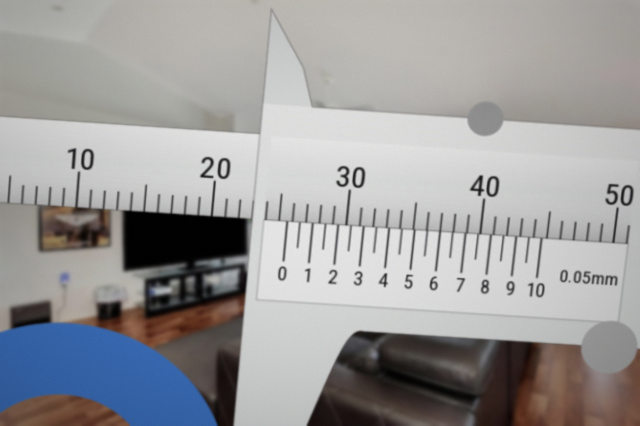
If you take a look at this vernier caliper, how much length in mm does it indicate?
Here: 25.6 mm
